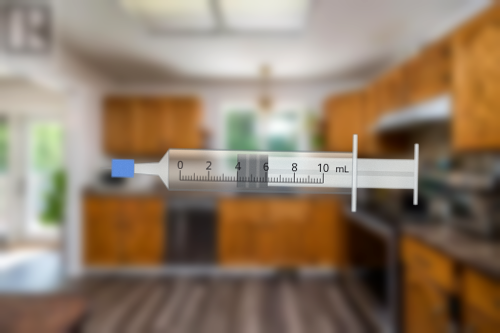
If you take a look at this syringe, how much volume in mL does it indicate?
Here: 4 mL
